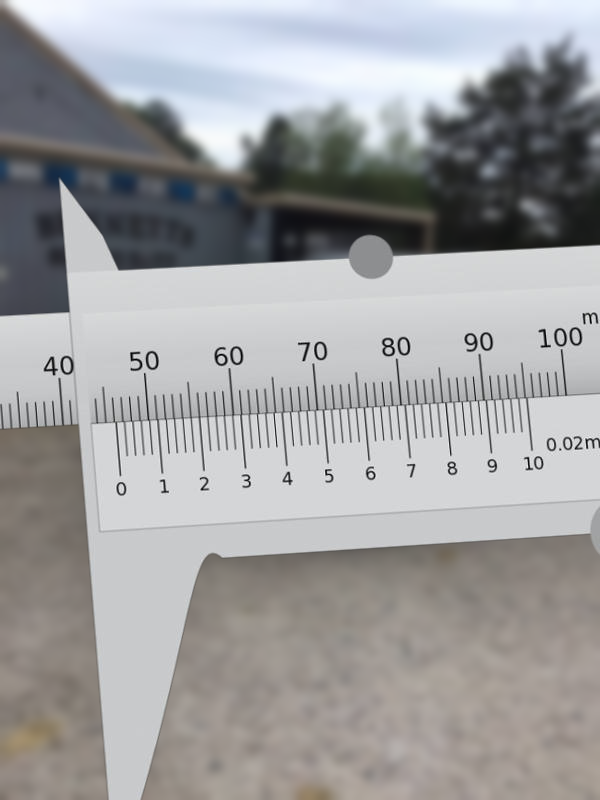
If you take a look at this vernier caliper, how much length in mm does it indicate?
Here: 46.2 mm
